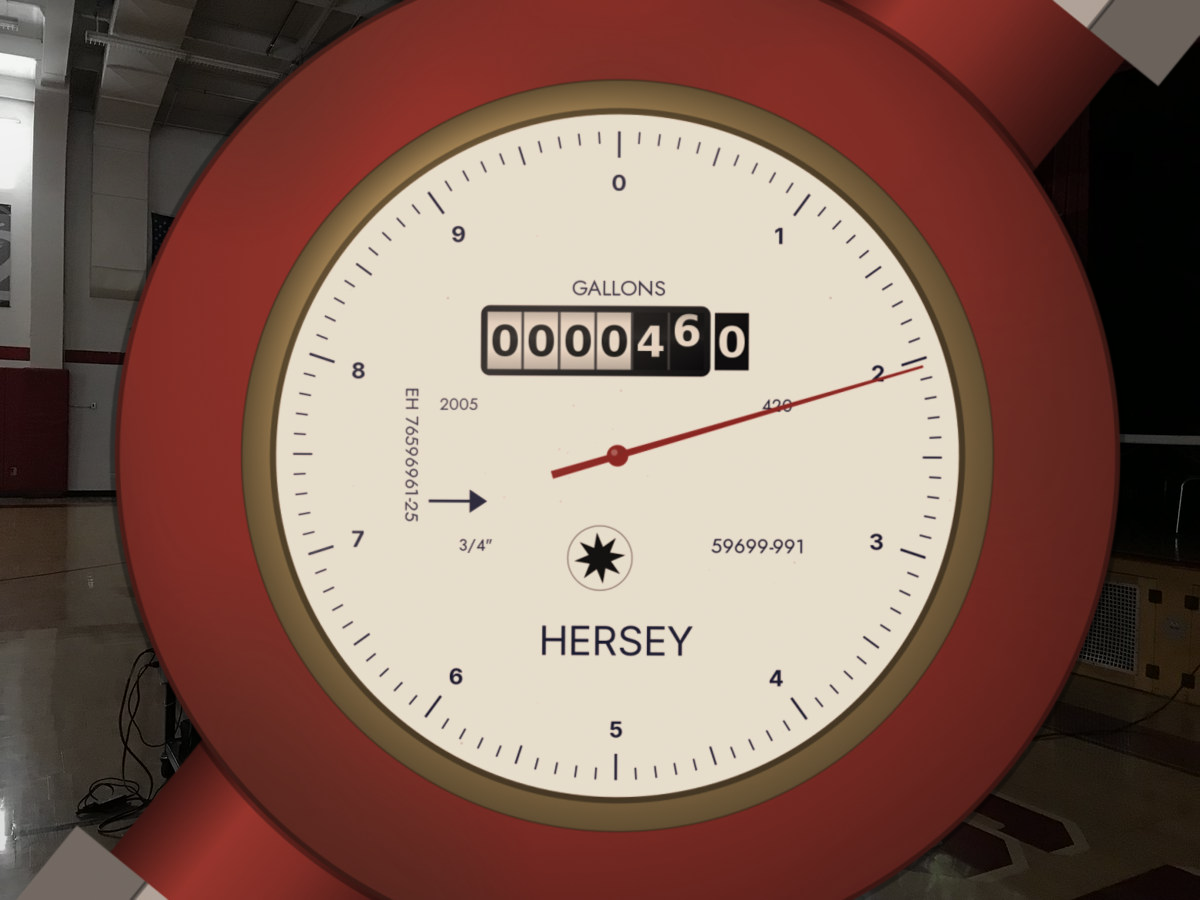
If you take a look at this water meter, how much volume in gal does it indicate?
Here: 462.0 gal
